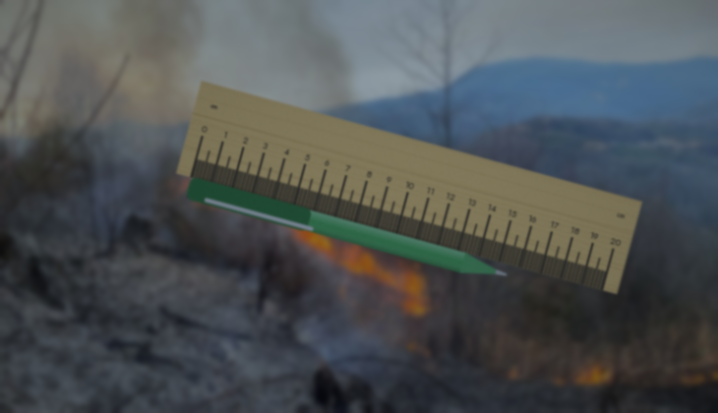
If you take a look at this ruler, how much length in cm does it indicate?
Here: 15.5 cm
